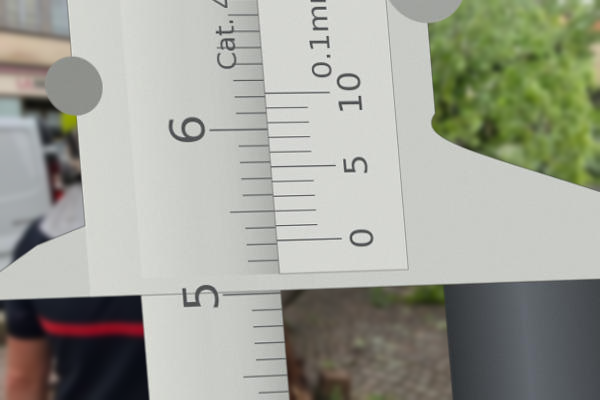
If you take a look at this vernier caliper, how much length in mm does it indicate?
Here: 53.2 mm
